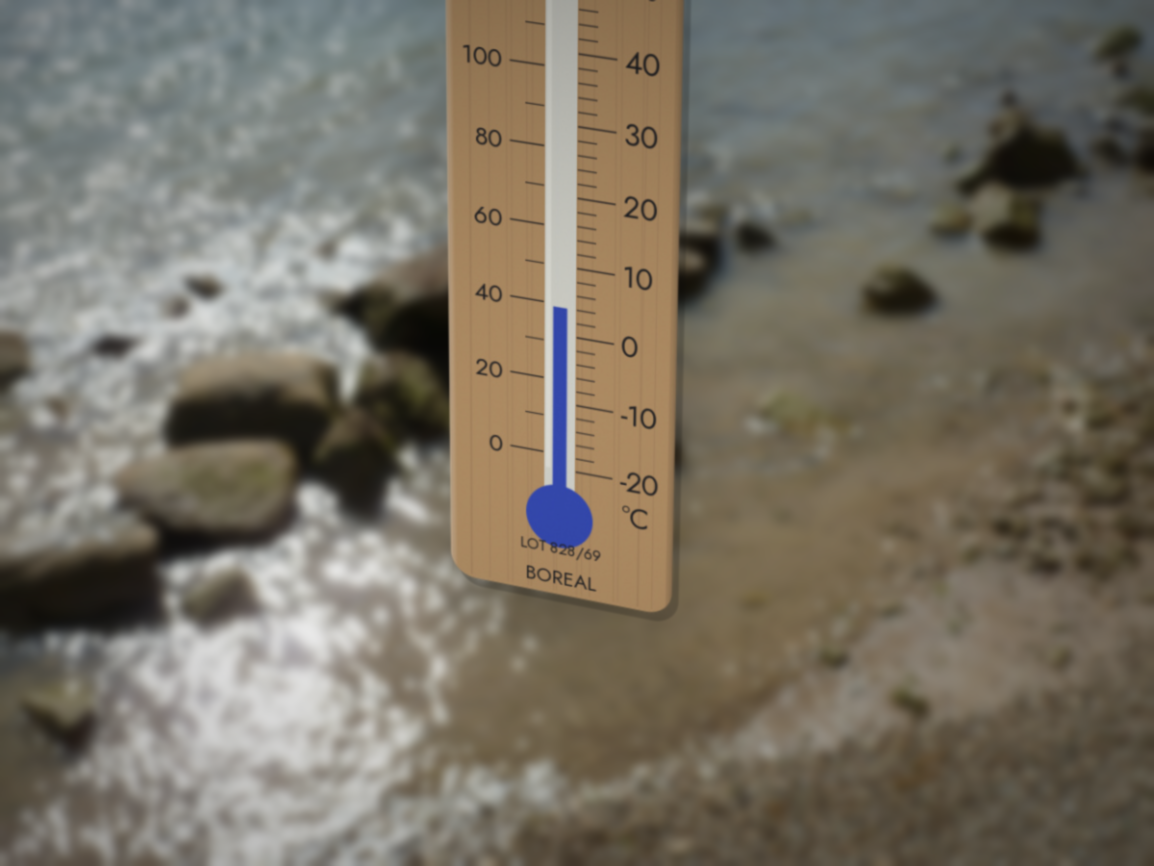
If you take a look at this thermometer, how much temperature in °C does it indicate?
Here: 4 °C
